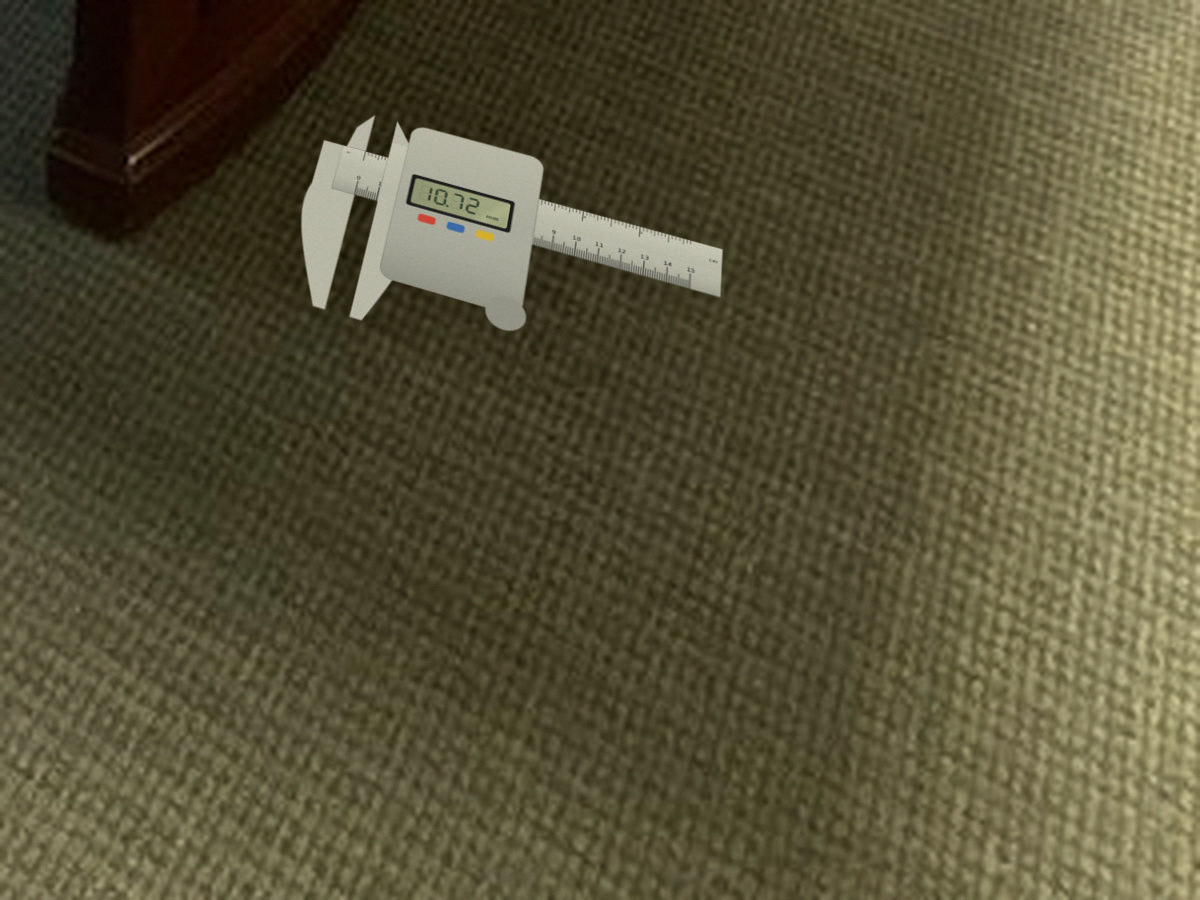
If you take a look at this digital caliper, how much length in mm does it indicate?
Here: 10.72 mm
